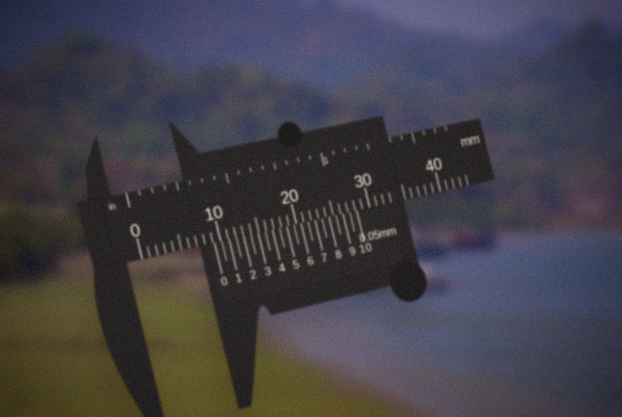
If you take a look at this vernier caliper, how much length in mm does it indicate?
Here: 9.2 mm
